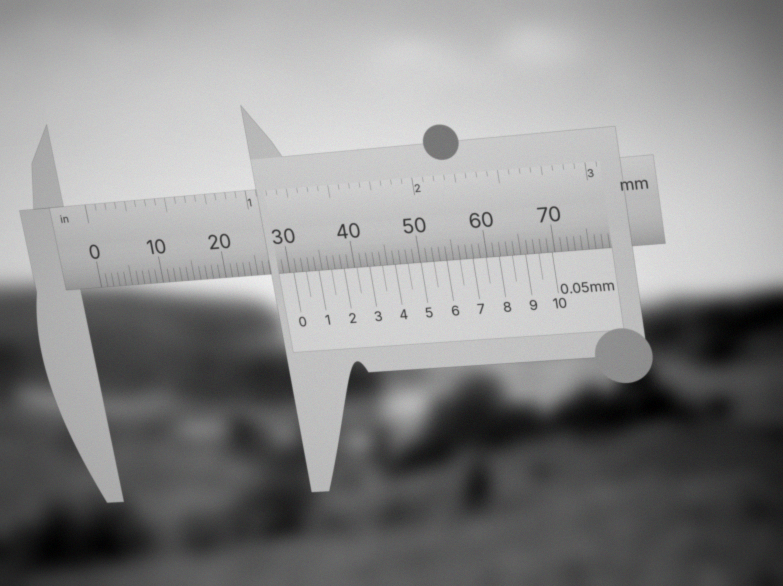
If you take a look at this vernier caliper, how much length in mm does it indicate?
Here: 30.6 mm
